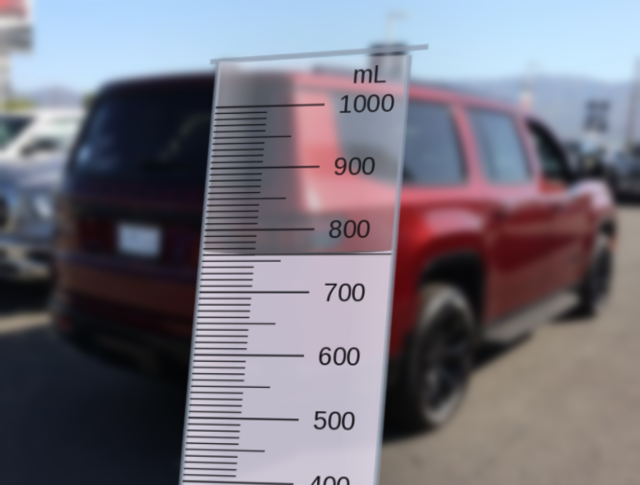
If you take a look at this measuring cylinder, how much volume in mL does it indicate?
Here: 760 mL
